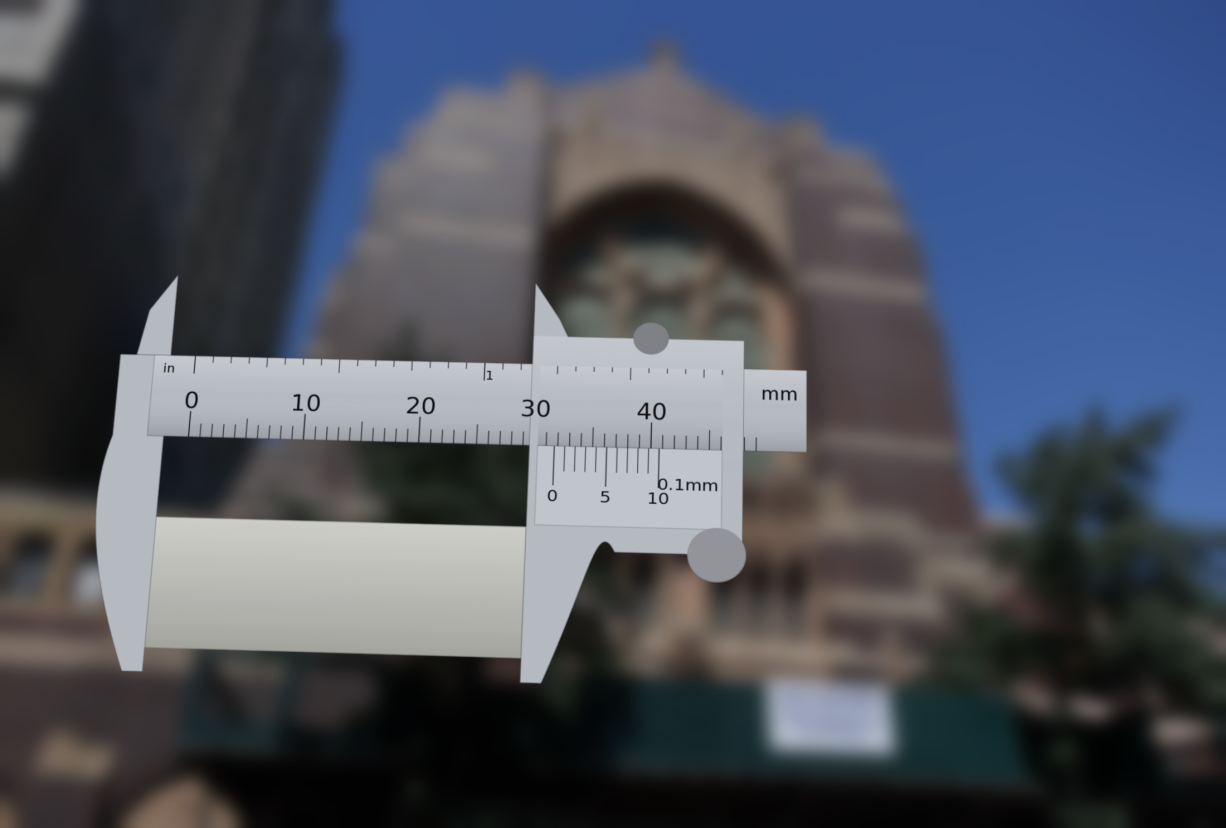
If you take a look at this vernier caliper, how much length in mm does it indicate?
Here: 31.7 mm
